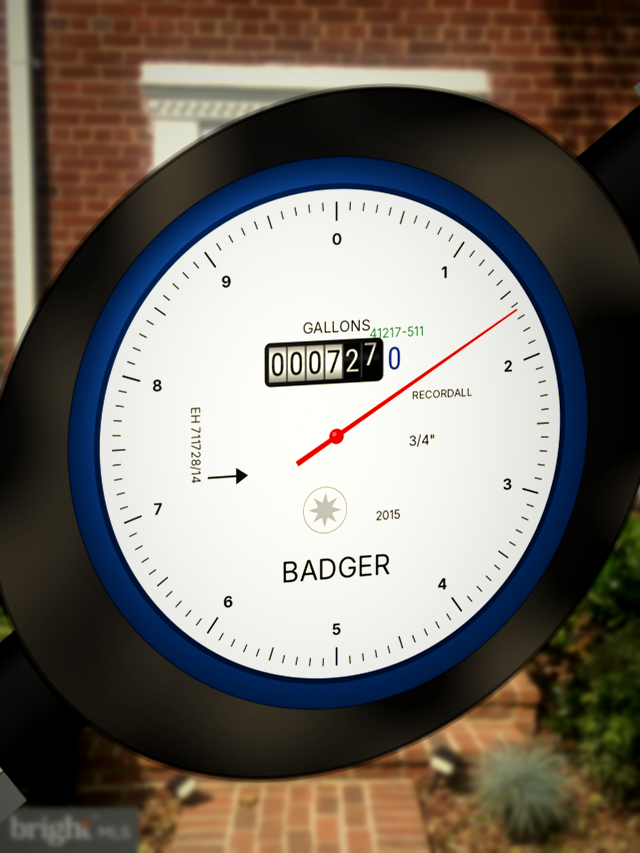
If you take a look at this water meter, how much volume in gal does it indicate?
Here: 7271.6 gal
